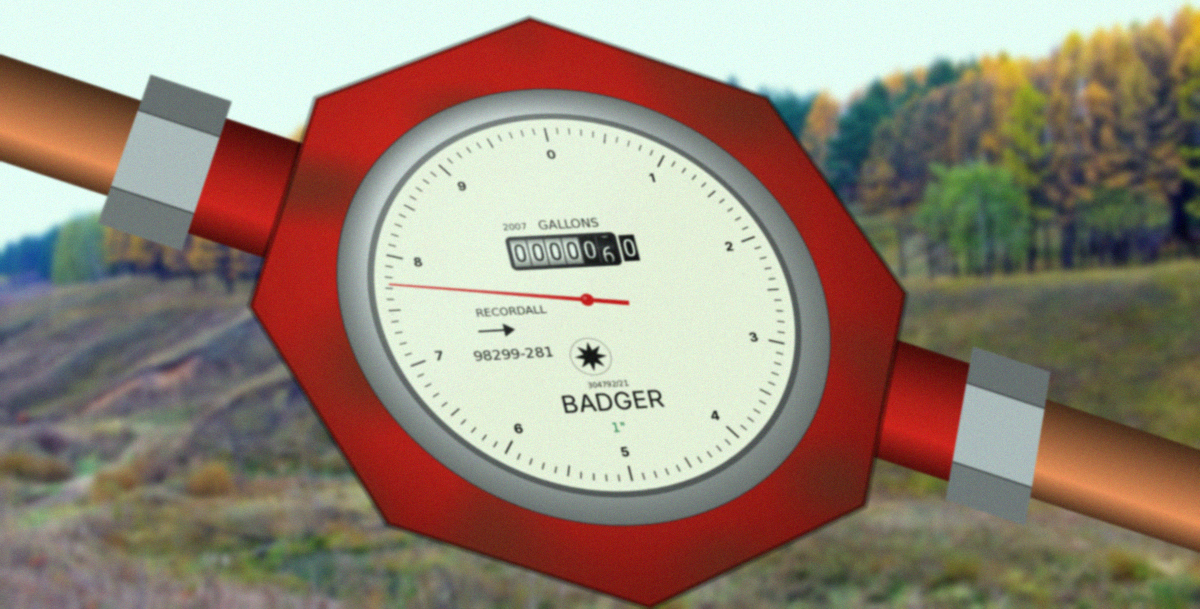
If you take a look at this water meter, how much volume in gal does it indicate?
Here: 57.7 gal
